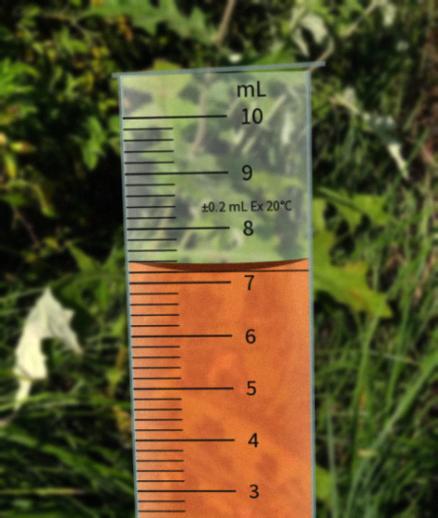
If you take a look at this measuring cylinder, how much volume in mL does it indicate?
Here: 7.2 mL
